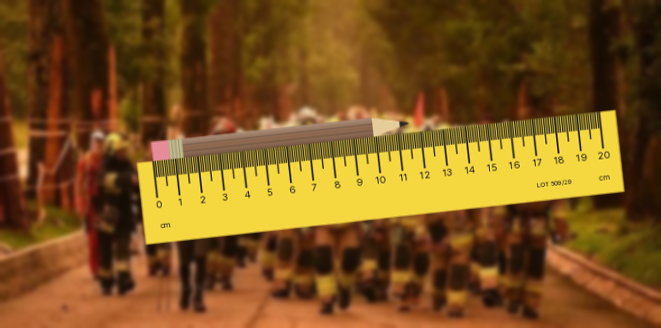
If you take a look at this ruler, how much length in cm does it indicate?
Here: 11.5 cm
